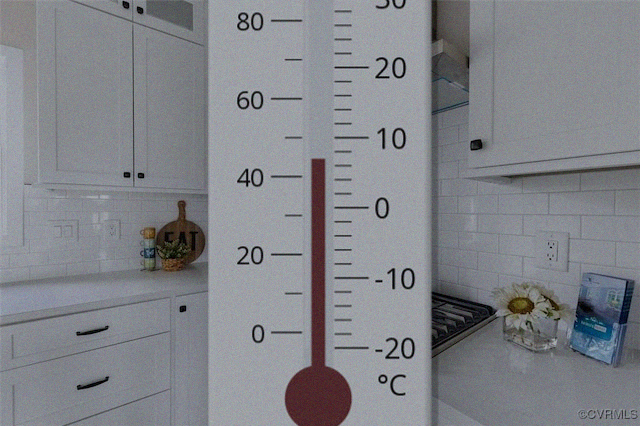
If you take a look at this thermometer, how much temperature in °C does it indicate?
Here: 7 °C
